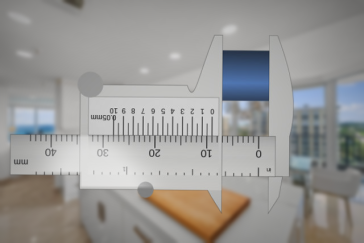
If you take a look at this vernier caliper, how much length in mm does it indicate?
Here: 9.0 mm
